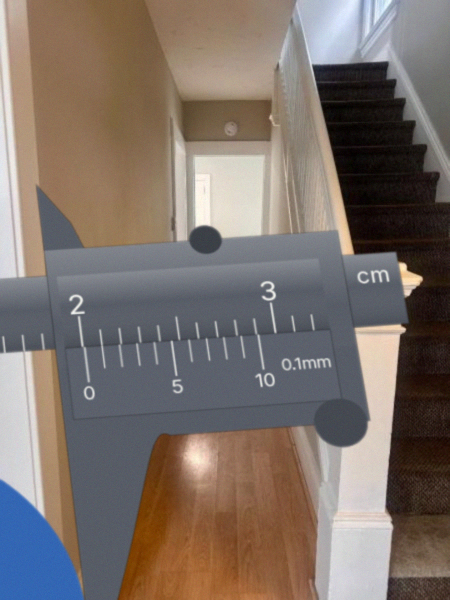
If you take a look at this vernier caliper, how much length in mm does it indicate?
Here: 20.1 mm
